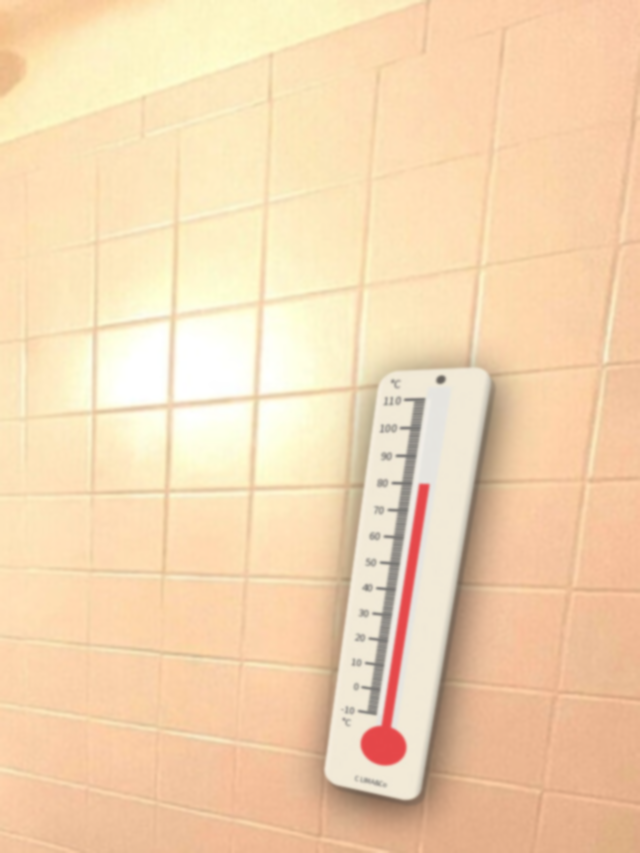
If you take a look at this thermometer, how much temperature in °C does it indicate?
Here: 80 °C
